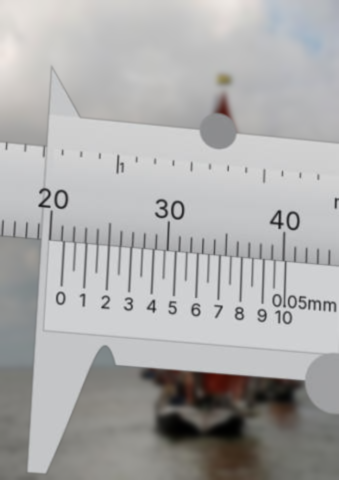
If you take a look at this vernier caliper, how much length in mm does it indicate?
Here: 21.2 mm
